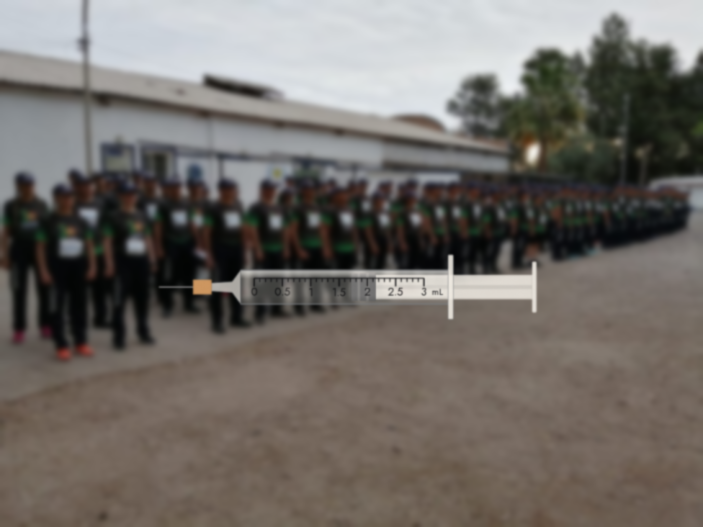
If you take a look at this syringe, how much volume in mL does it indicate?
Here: 1.7 mL
